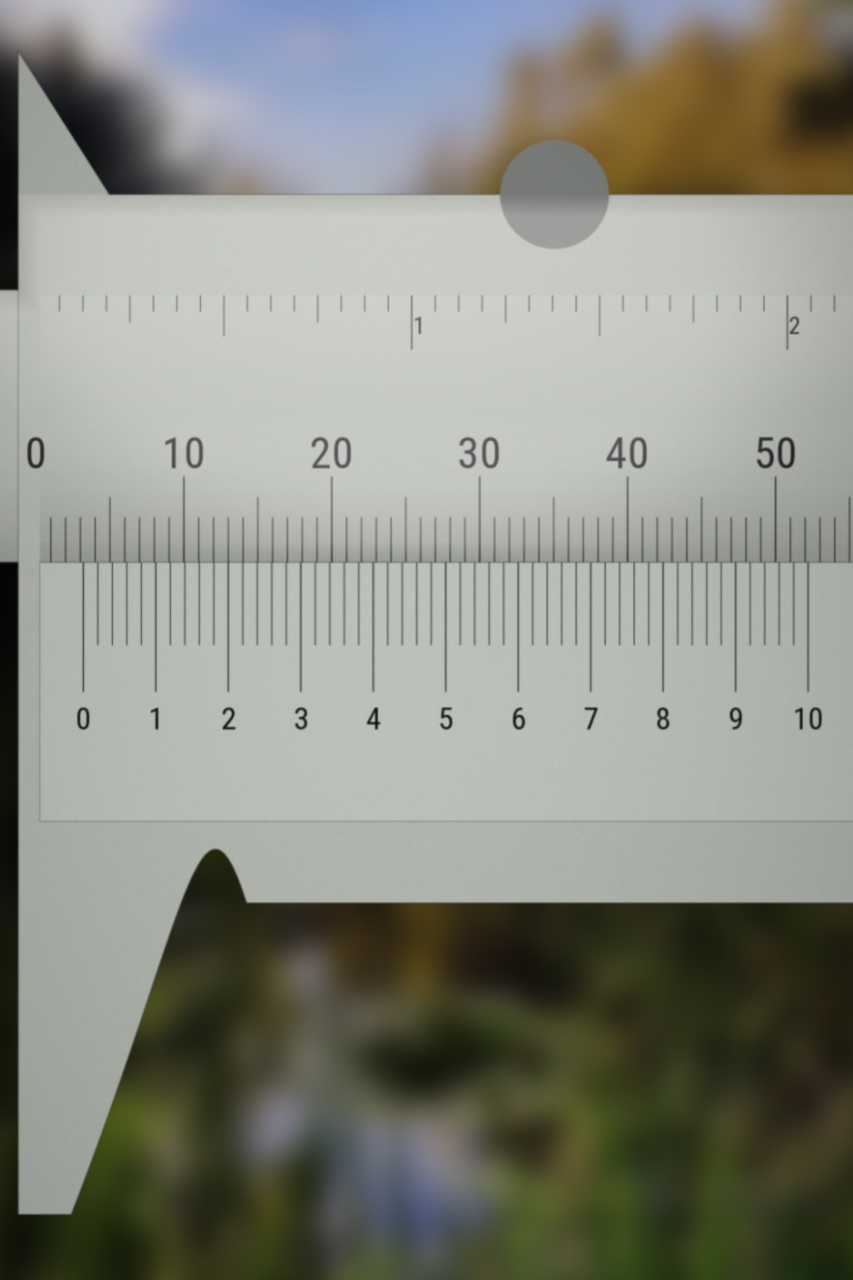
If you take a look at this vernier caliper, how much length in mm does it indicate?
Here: 3.2 mm
